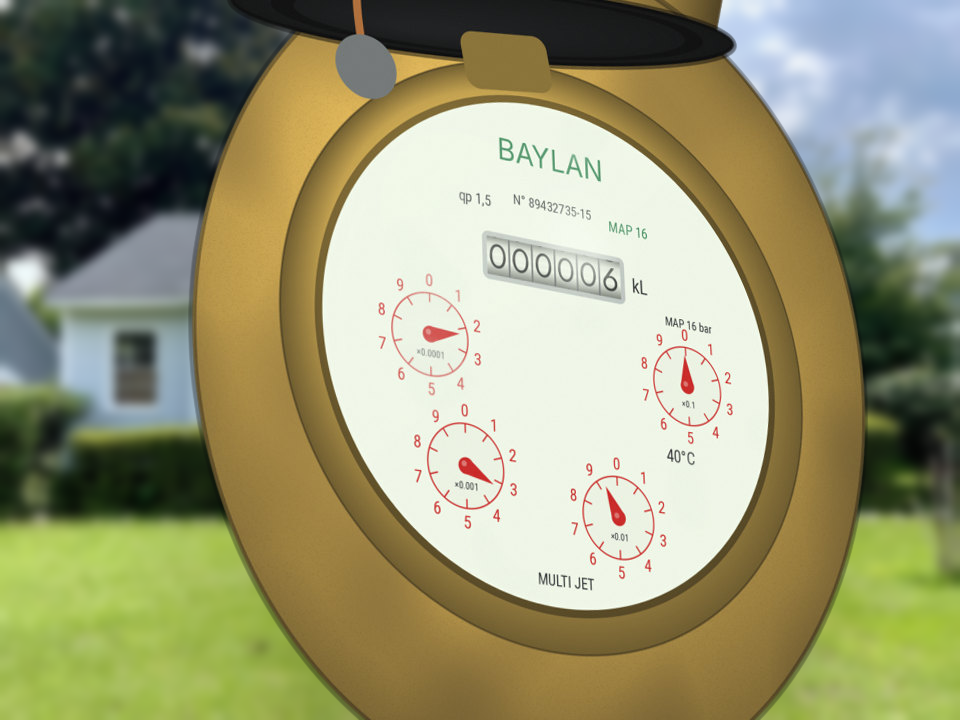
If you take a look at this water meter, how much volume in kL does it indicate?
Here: 5.9932 kL
